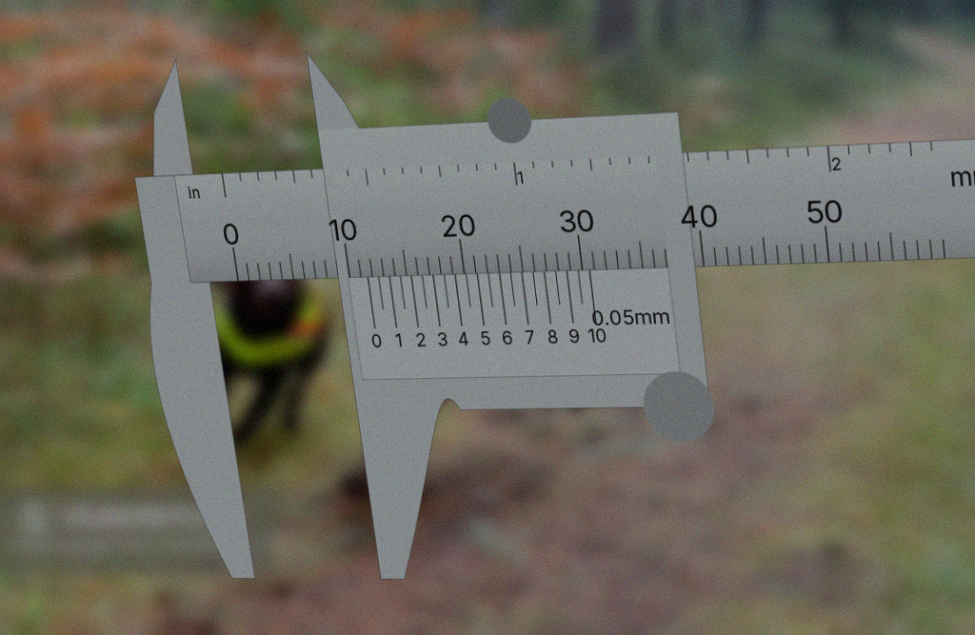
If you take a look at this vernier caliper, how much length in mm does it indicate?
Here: 11.6 mm
